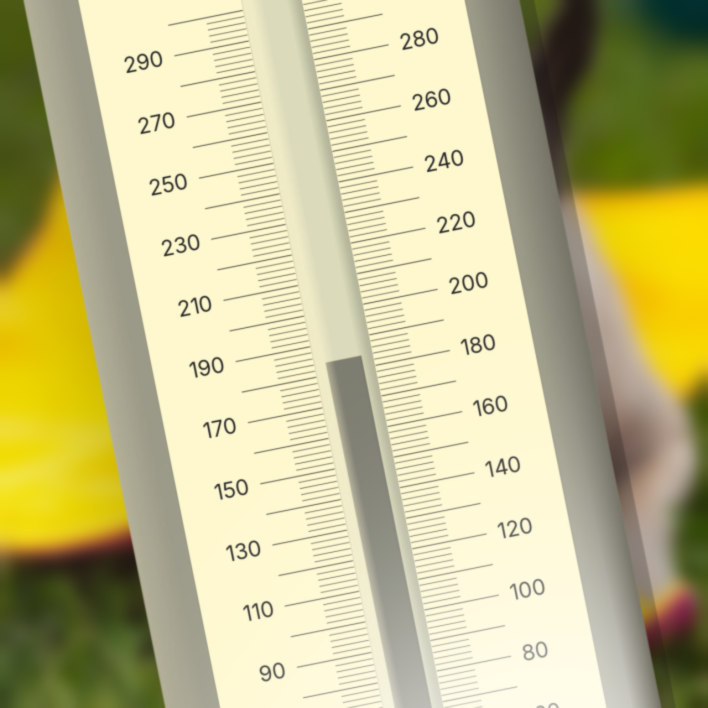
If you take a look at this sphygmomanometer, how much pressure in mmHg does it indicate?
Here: 184 mmHg
